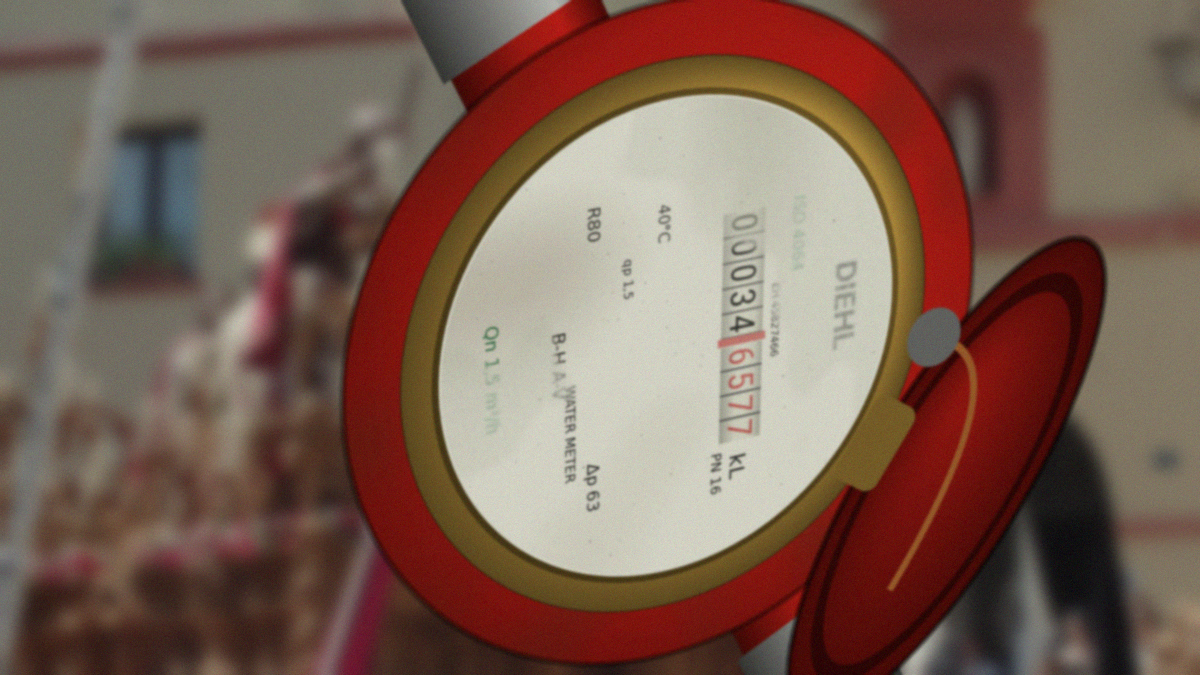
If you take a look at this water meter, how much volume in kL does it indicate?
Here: 34.6577 kL
